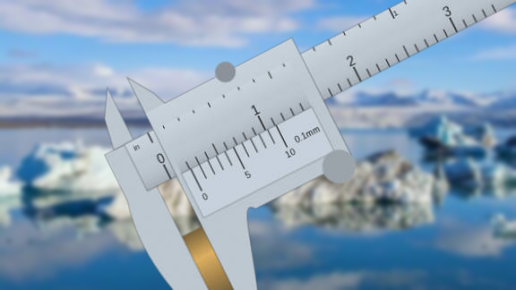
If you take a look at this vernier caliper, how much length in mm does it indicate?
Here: 2.1 mm
